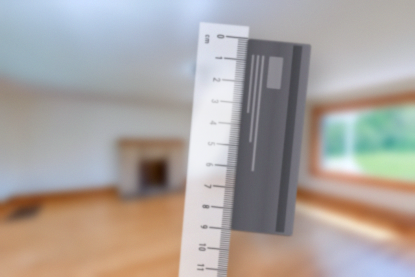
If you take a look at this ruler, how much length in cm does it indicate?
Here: 9 cm
